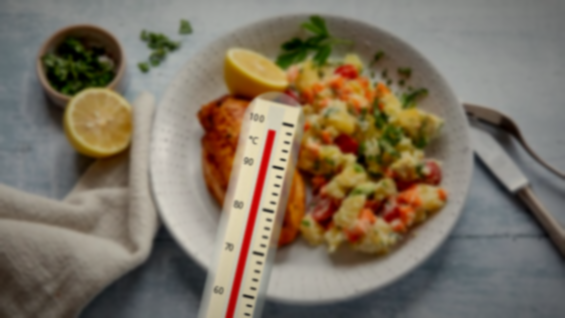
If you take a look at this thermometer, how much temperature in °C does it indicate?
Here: 98 °C
